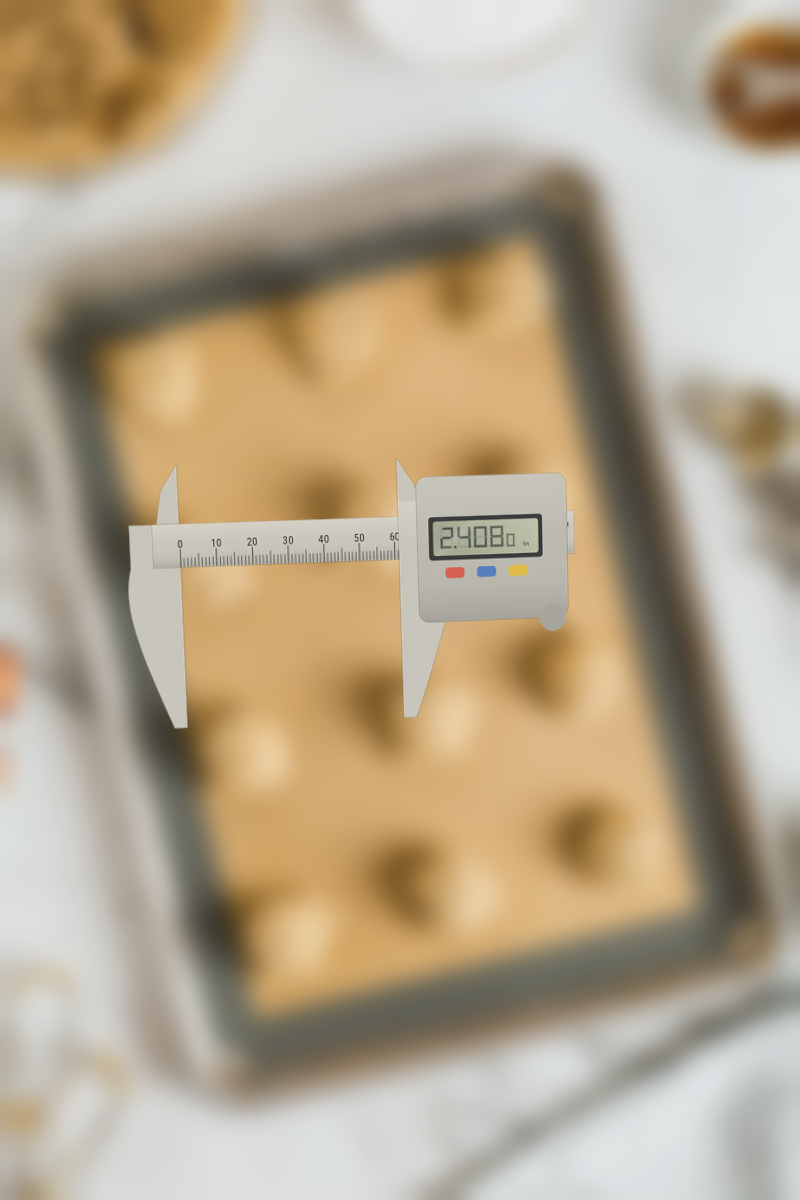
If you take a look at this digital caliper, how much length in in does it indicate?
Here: 2.4080 in
